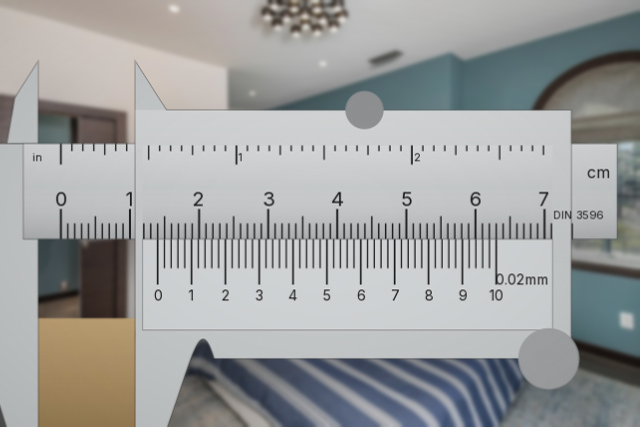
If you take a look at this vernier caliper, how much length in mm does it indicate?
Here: 14.0 mm
